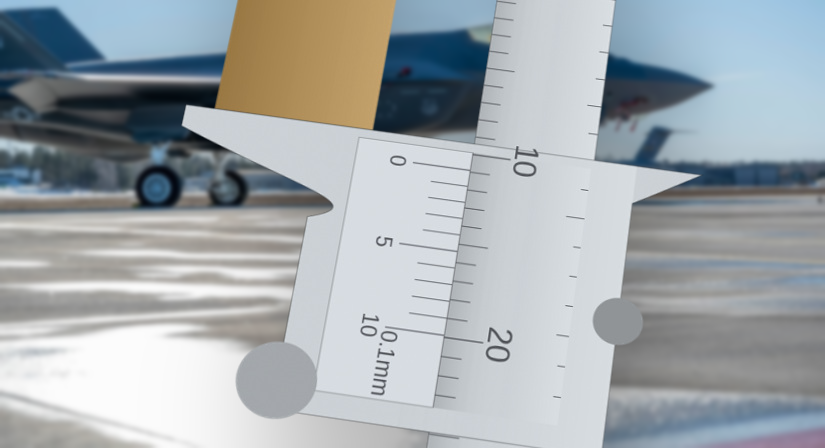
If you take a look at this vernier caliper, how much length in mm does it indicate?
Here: 10.9 mm
